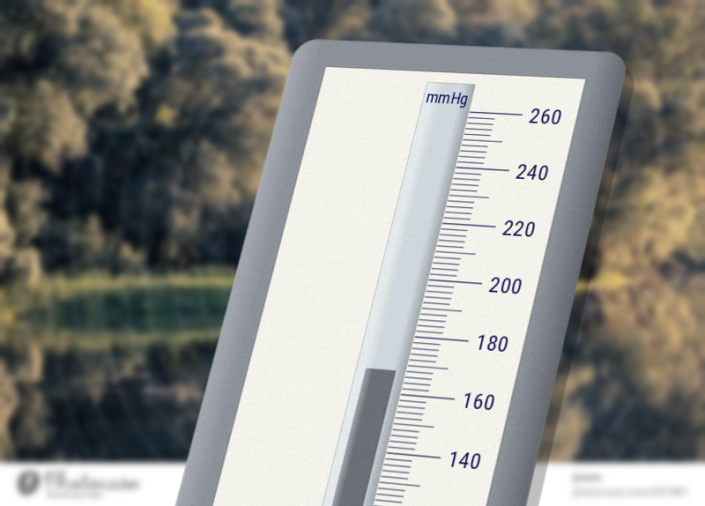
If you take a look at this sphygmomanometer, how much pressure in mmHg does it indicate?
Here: 168 mmHg
